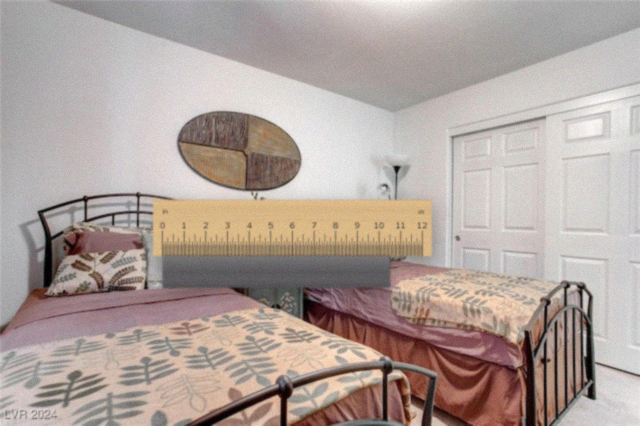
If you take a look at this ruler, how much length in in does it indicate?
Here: 10.5 in
